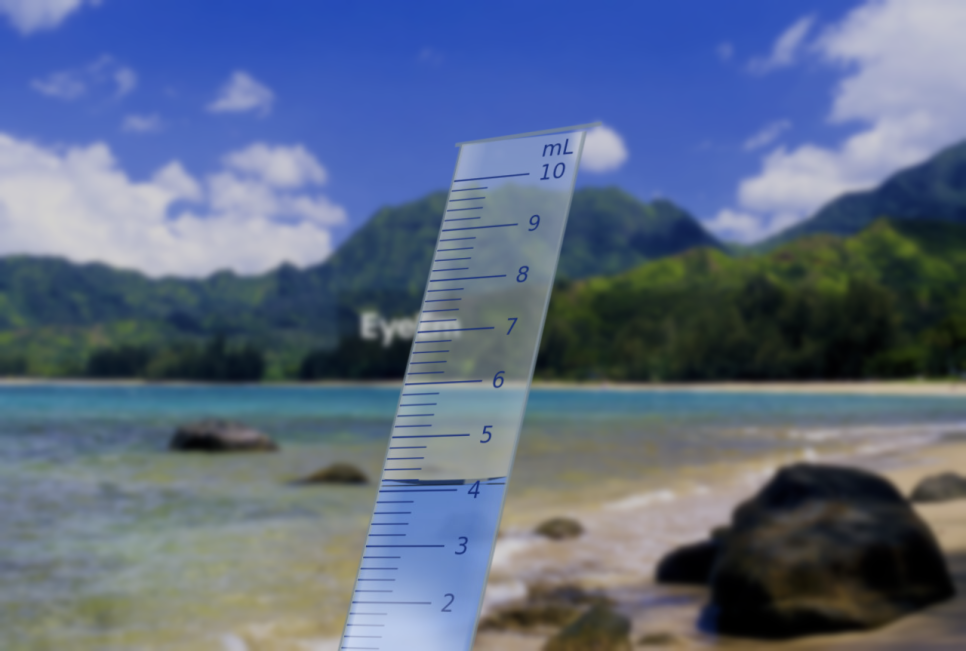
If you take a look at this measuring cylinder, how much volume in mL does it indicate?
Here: 4.1 mL
